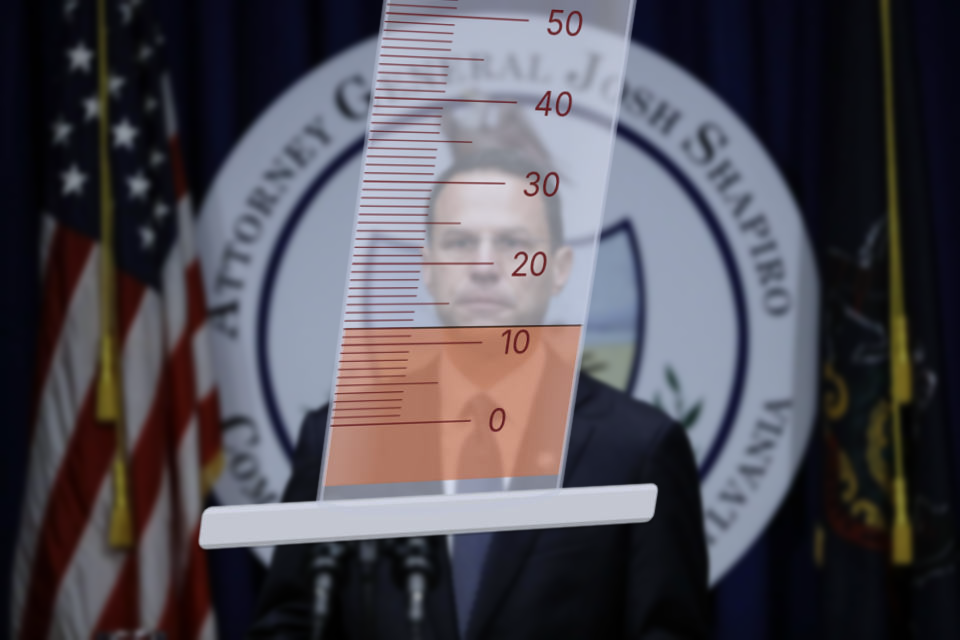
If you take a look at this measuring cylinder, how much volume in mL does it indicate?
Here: 12 mL
